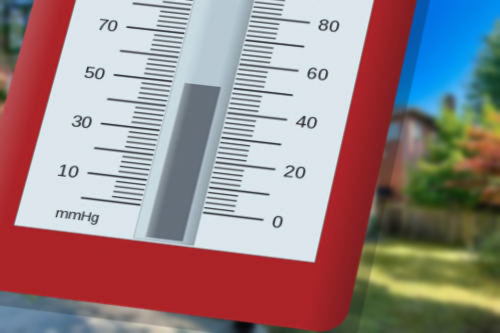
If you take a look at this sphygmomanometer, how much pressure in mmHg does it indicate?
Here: 50 mmHg
